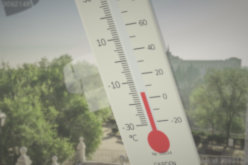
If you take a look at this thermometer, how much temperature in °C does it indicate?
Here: -15 °C
